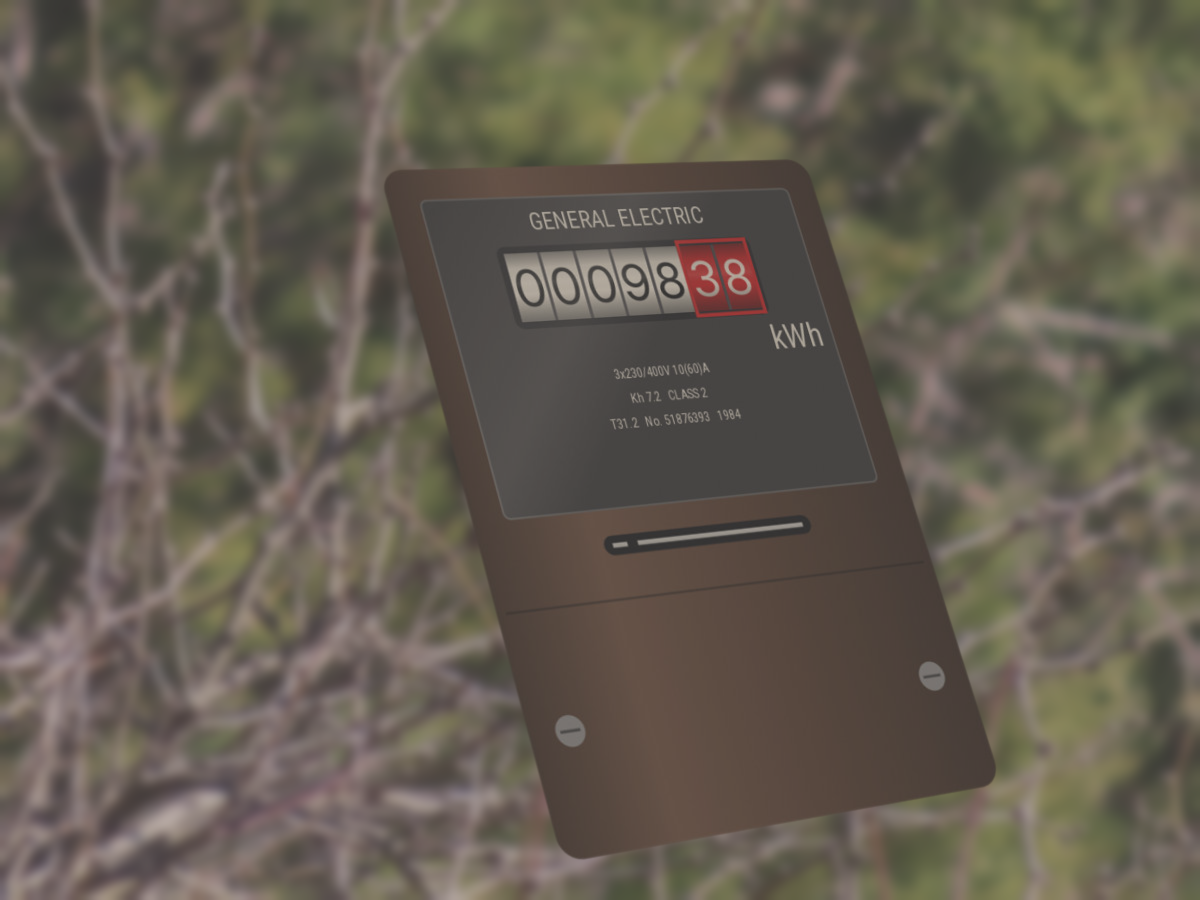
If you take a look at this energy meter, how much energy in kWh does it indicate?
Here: 98.38 kWh
